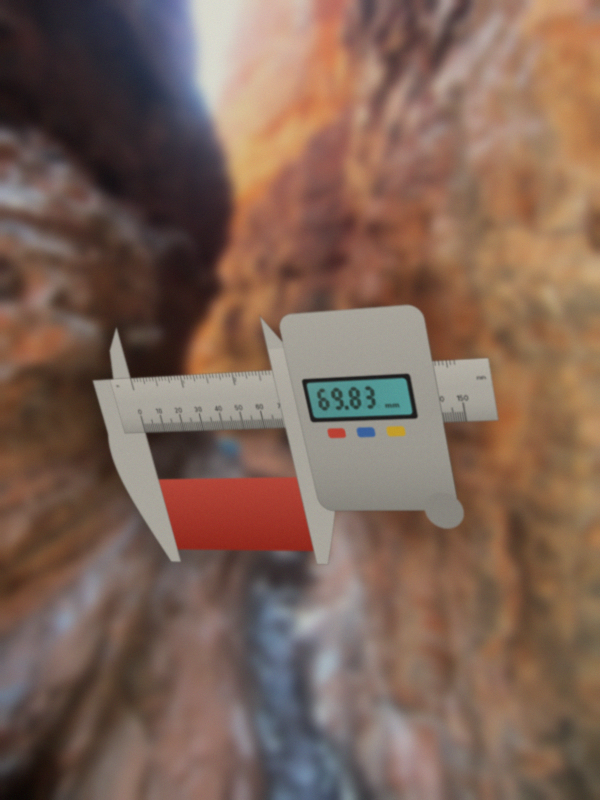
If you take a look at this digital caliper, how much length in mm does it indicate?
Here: 69.83 mm
